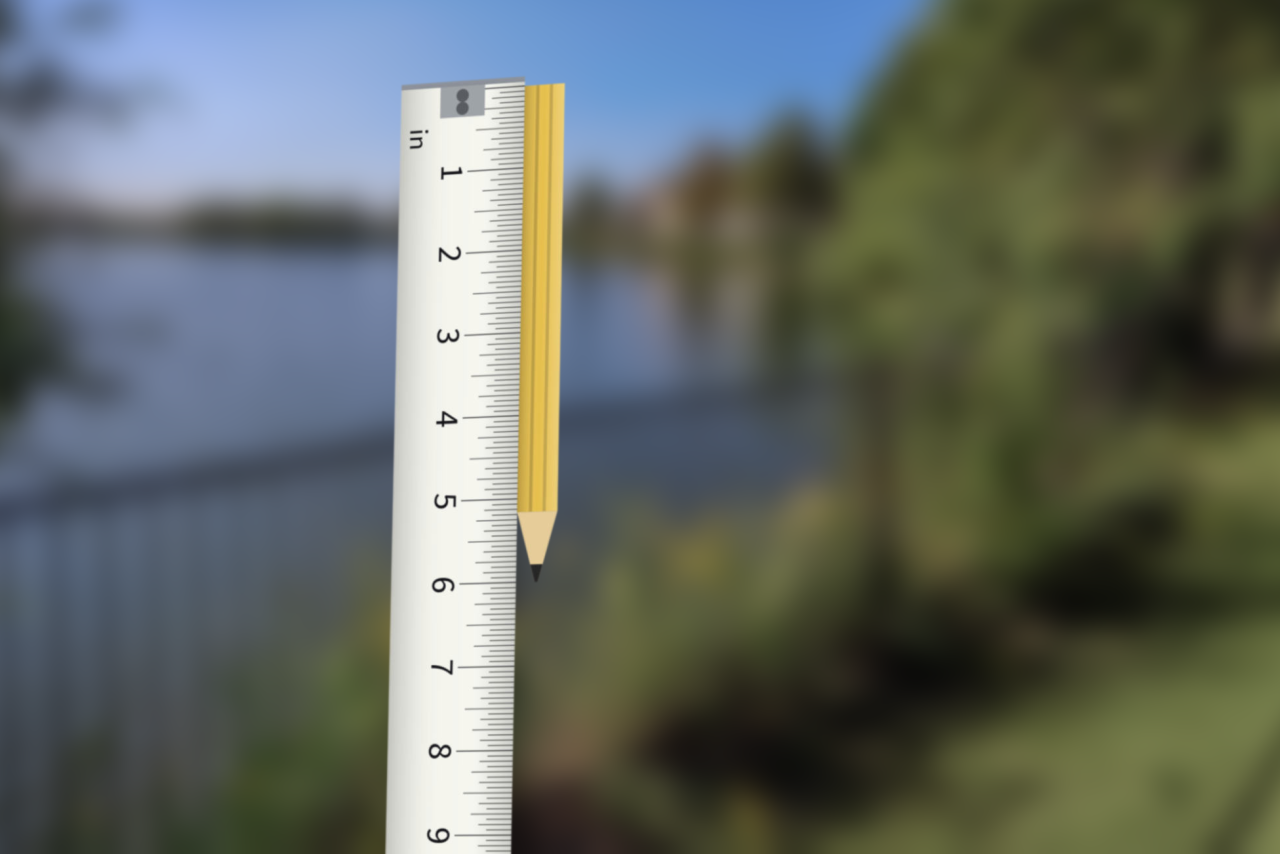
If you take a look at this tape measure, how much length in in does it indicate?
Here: 6 in
